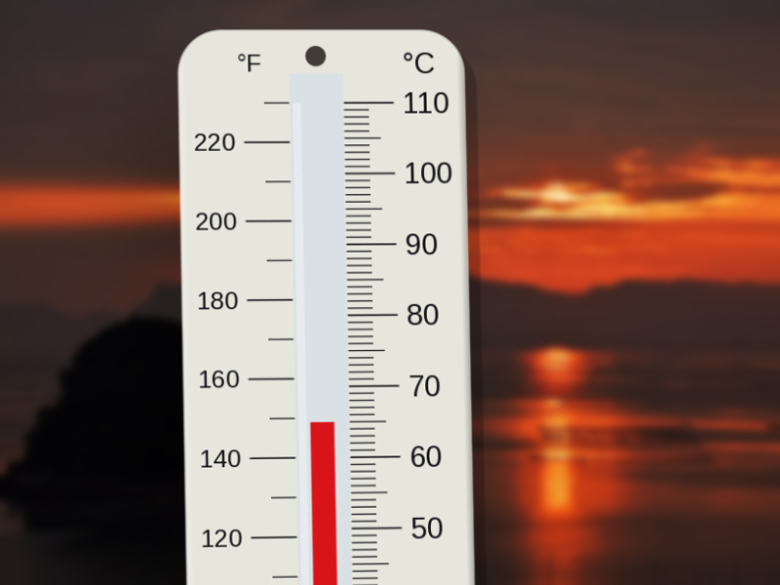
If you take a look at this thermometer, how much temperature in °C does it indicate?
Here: 65 °C
